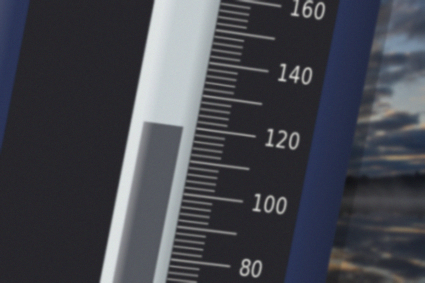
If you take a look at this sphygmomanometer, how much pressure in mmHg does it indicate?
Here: 120 mmHg
